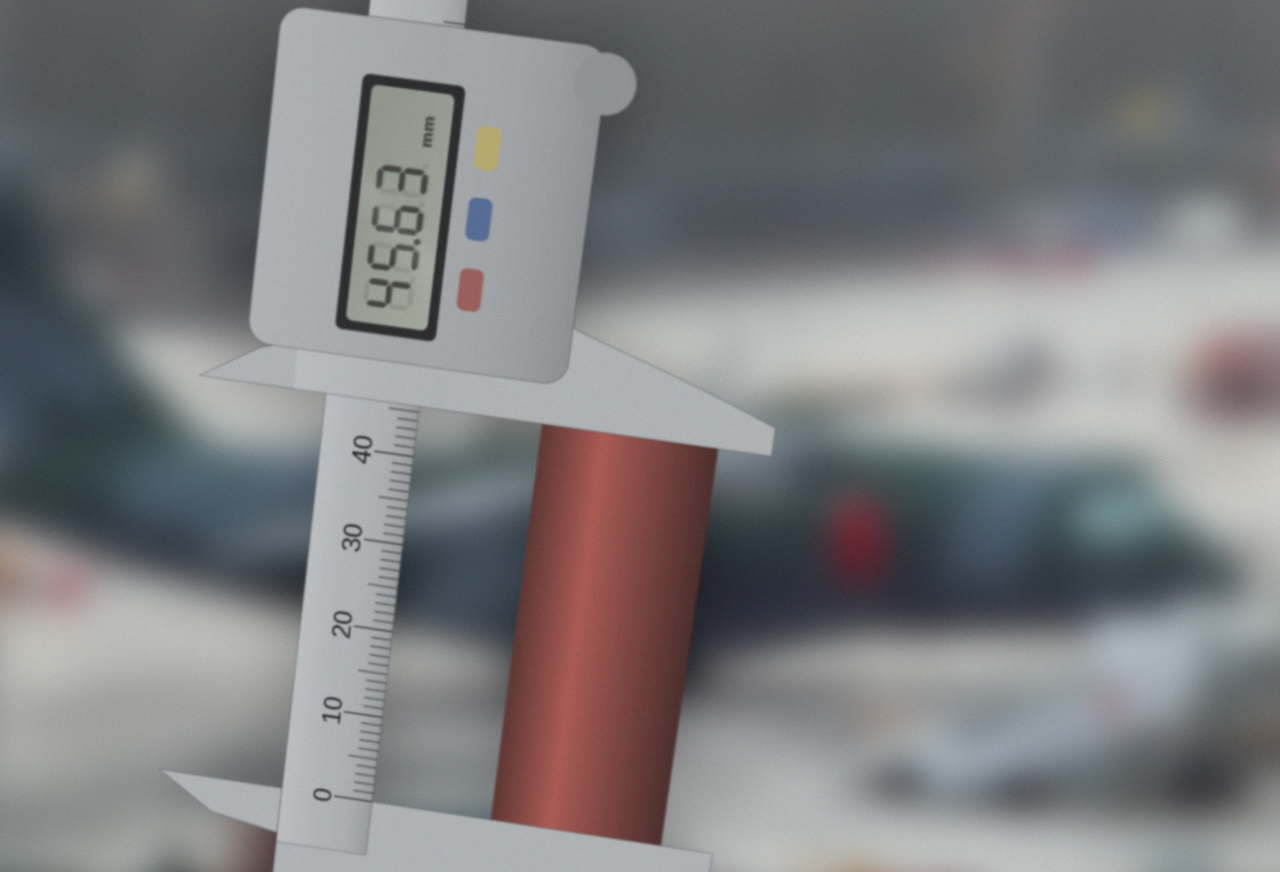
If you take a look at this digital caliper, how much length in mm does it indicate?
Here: 45.63 mm
